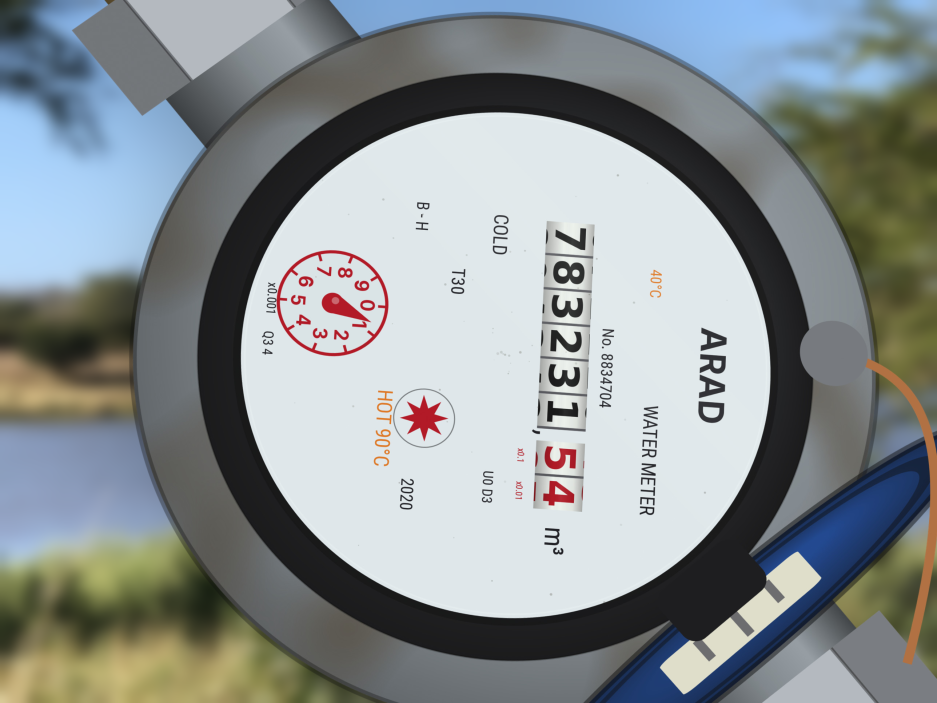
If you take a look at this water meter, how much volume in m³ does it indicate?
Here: 783231.540 m³
